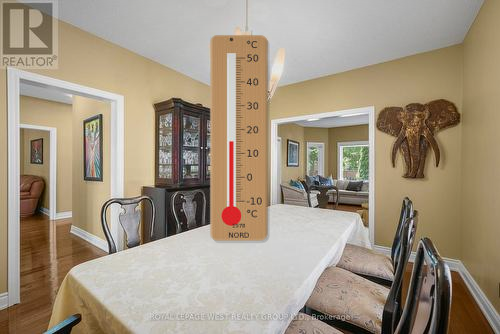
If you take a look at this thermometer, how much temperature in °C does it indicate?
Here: 15 °C
